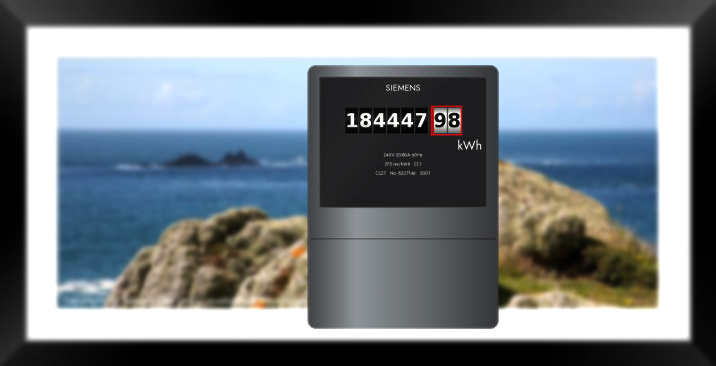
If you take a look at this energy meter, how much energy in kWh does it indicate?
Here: 184447.98 kWh
